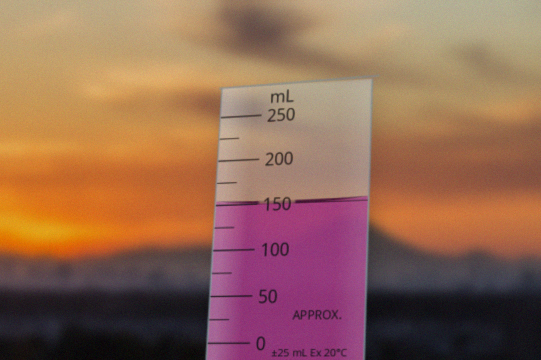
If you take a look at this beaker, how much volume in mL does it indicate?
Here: 150 mL
